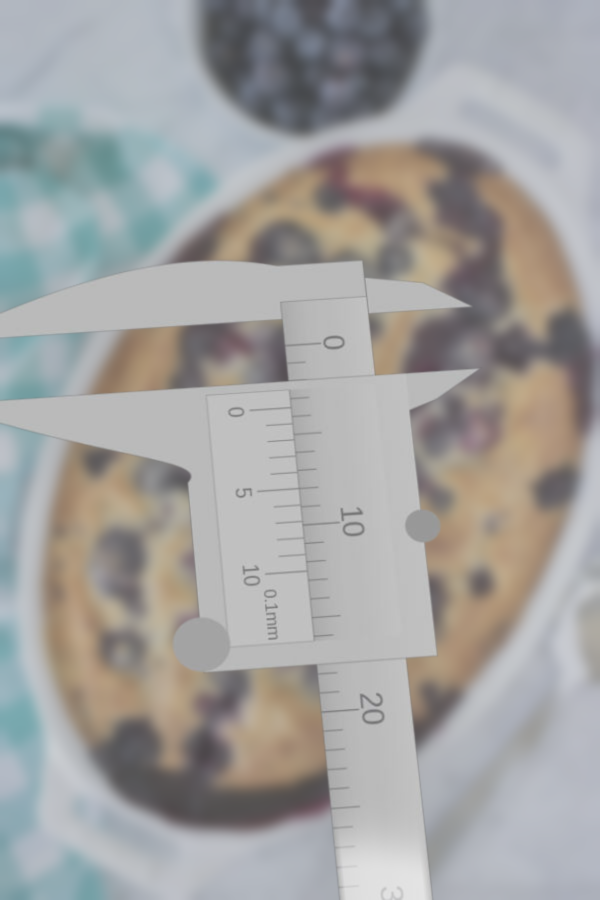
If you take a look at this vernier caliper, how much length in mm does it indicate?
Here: 3.5 mm
